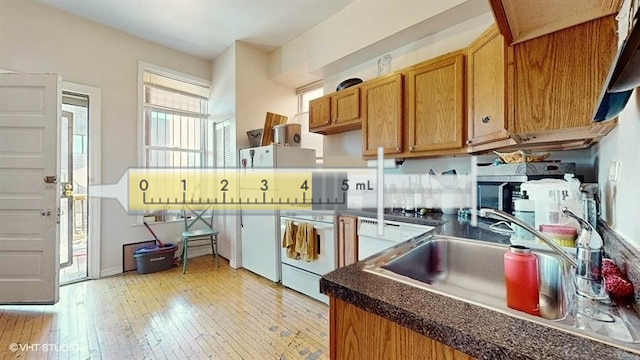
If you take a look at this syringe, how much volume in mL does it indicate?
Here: 4.2 mL
